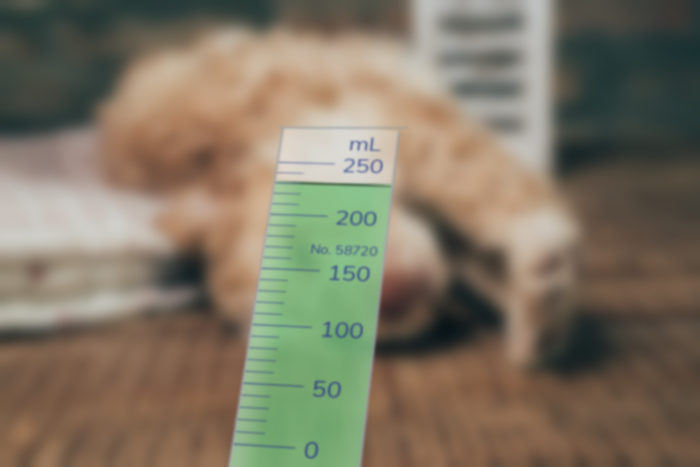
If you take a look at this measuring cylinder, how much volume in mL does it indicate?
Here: 230 mL
